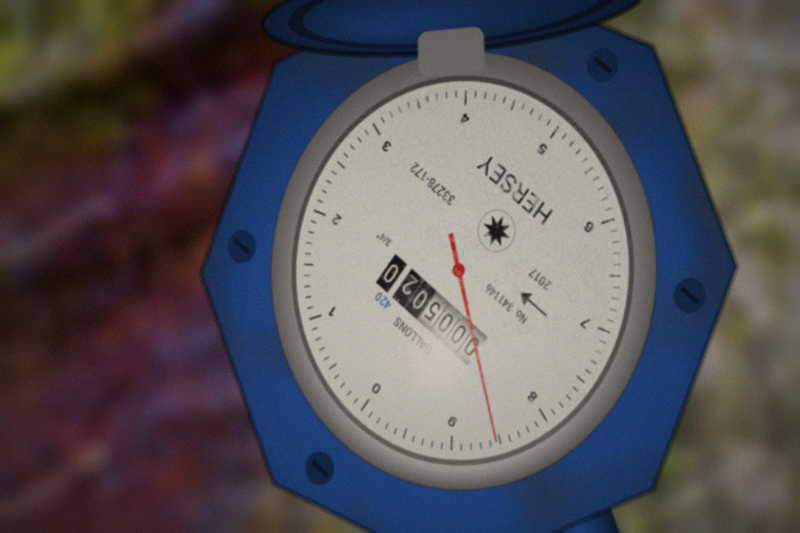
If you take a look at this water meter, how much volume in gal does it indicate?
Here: 5018.5 gal
